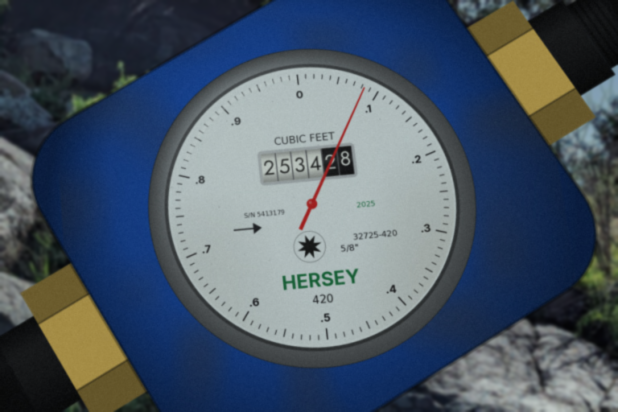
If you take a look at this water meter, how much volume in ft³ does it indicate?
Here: 253428.08 ft³
